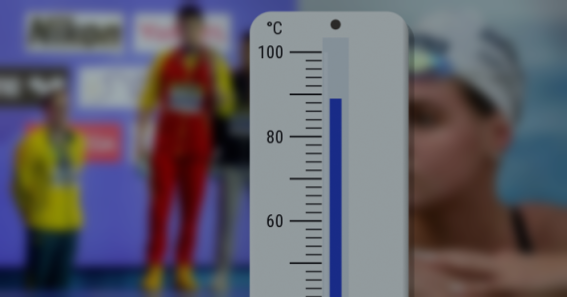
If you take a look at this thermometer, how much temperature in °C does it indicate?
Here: 89 °C
